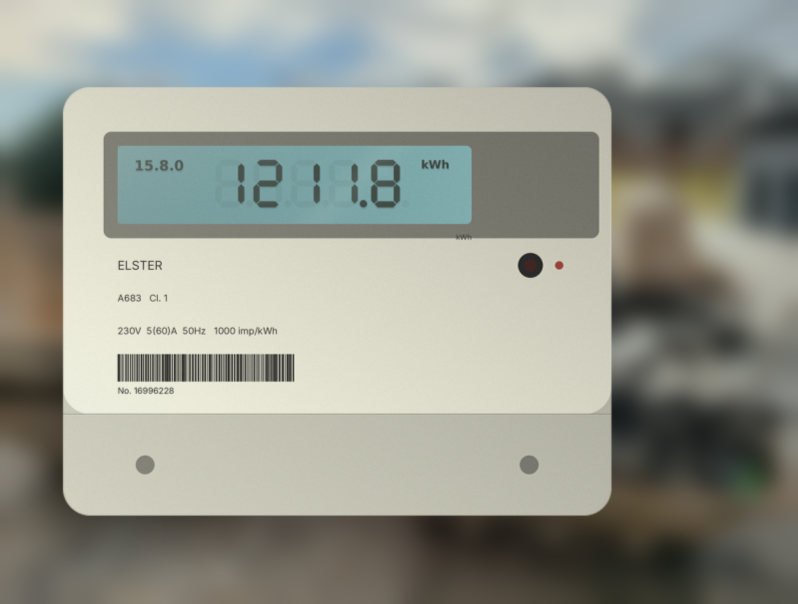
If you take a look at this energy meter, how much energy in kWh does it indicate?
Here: 1211.8 kWh
